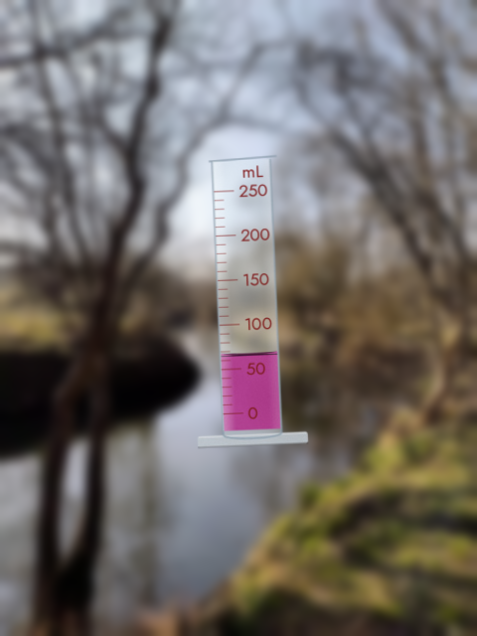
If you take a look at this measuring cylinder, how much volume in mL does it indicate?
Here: 65 mL
